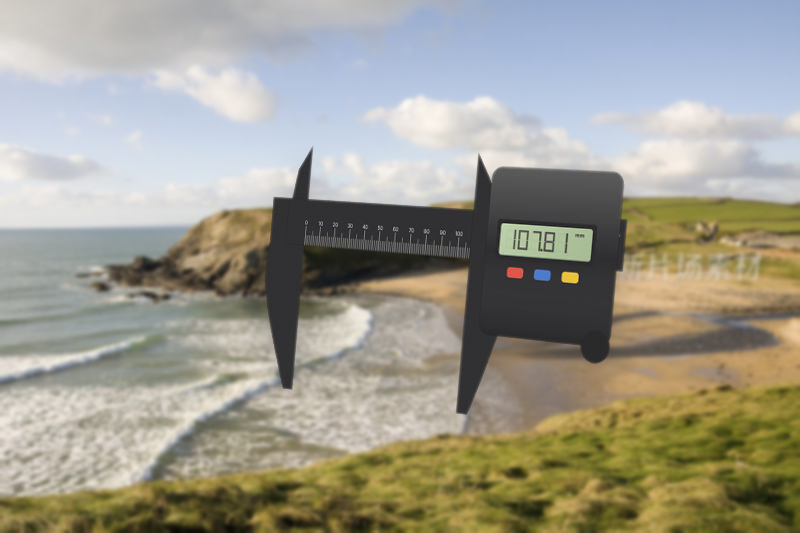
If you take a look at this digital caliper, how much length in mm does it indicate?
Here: 107.81 mm
